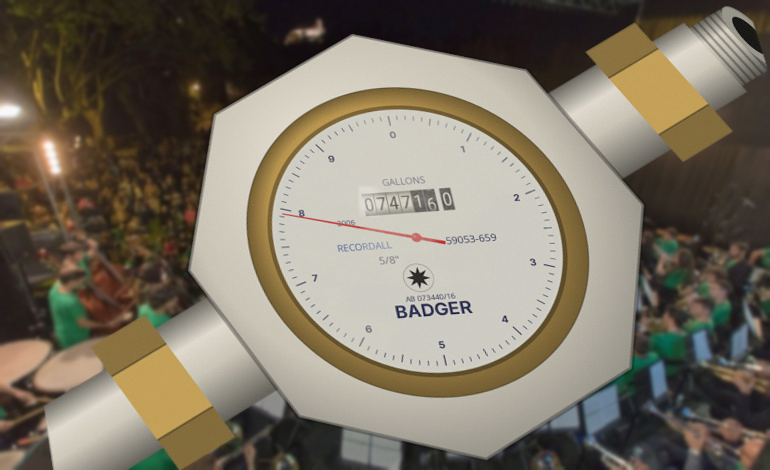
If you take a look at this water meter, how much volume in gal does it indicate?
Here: 747157.9 gal
